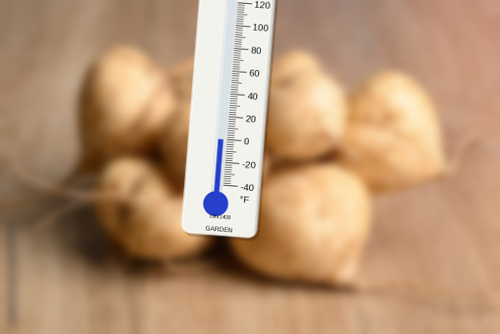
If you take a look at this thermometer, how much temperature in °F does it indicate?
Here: 0 °F
